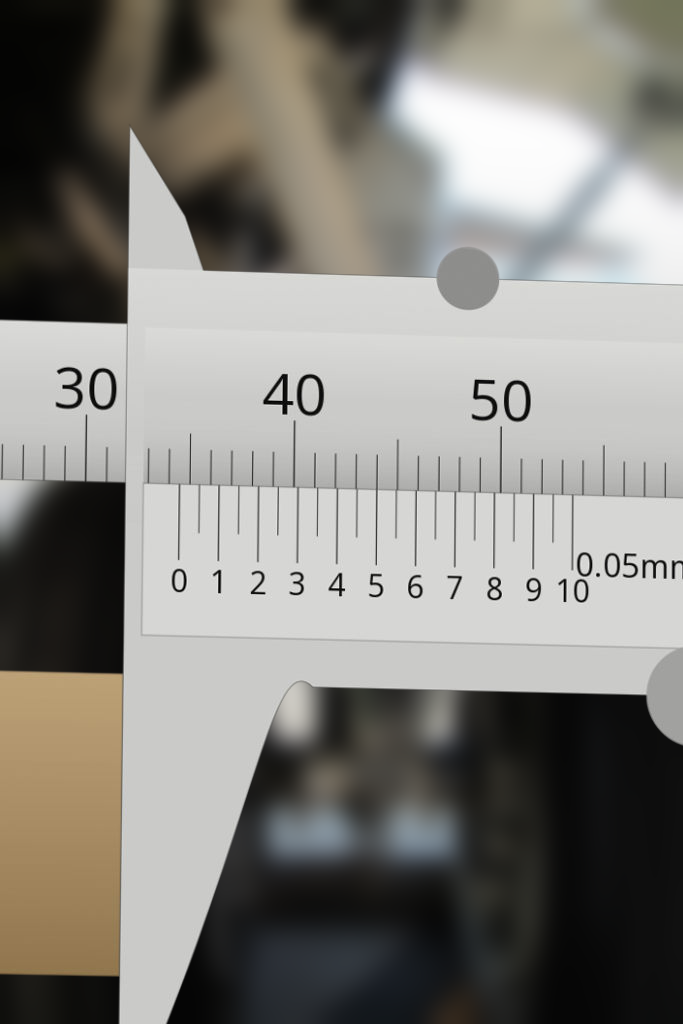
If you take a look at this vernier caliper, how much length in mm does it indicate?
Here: 34.5 mm
